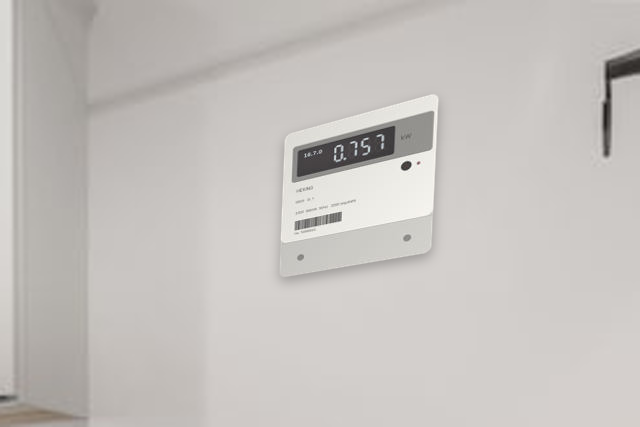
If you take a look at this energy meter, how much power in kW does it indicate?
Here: 0.757 kW
